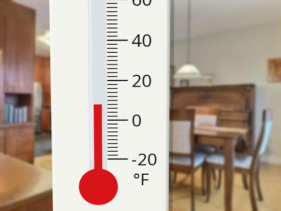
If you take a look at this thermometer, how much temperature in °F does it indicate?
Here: 8 °F
